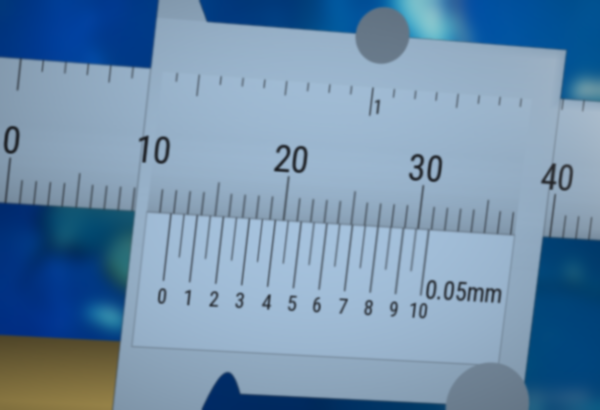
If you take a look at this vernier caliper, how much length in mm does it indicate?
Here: 11.8 mm
